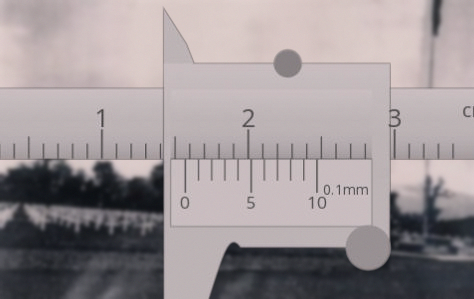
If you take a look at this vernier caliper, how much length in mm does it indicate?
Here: 15.7 mm
